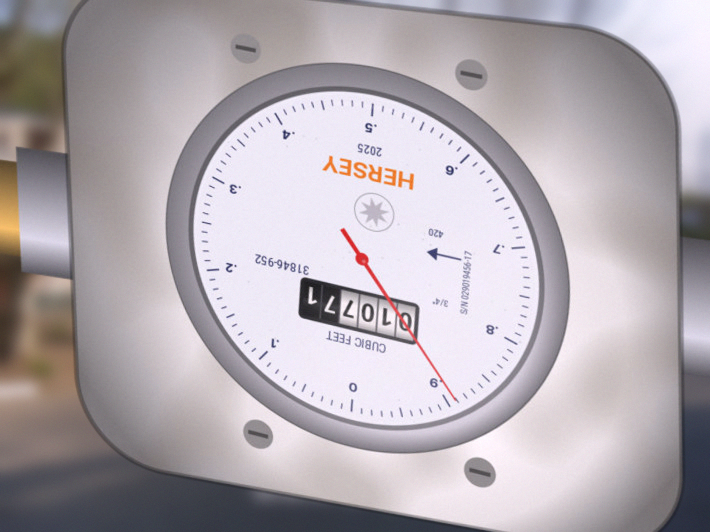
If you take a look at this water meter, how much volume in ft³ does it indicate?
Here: 10770.89 ft³
